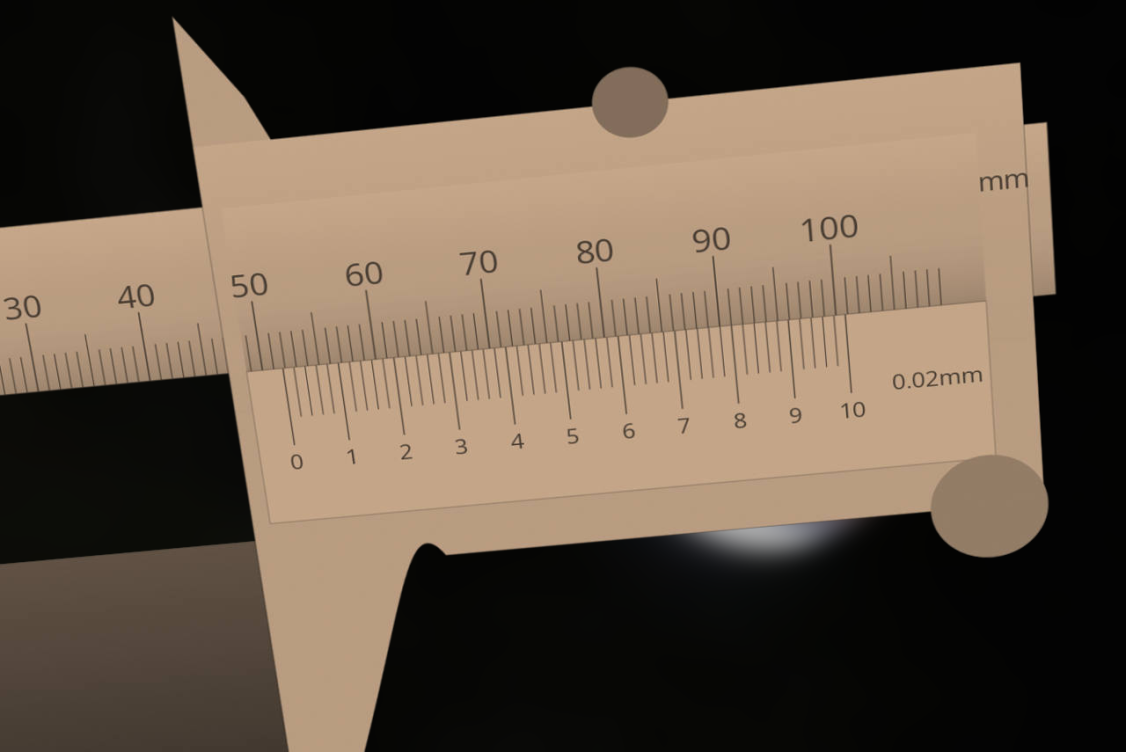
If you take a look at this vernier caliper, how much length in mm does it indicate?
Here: 51.8 mm
